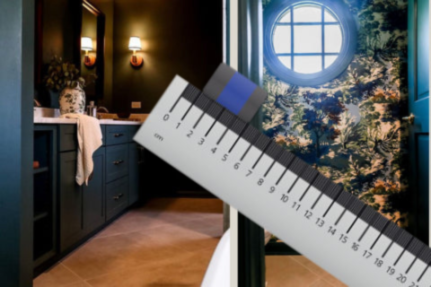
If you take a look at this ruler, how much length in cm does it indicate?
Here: 4 cm
